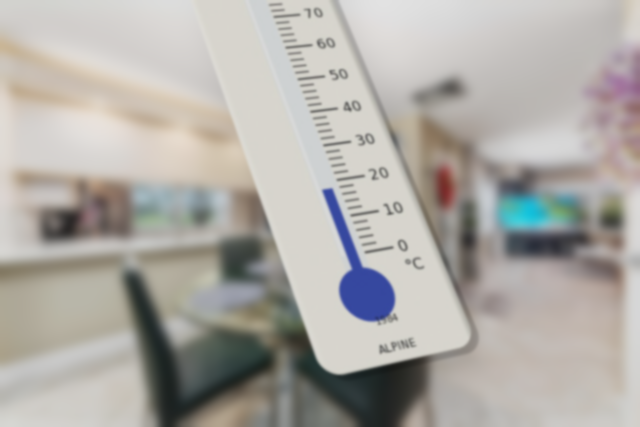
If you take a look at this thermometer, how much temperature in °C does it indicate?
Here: 18 °C
